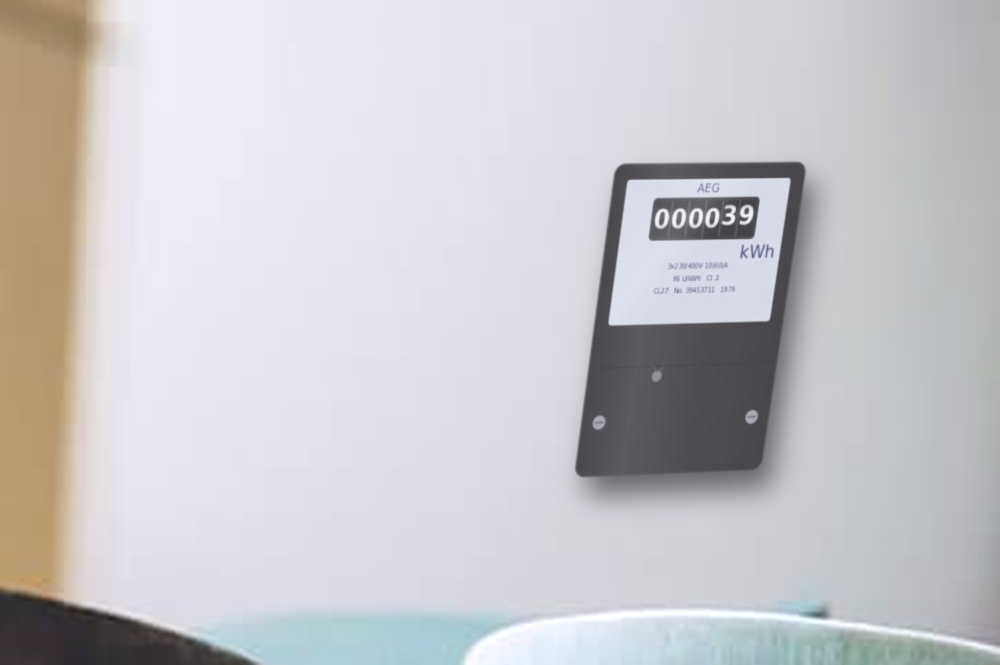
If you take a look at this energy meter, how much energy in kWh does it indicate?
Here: 39 kWh
